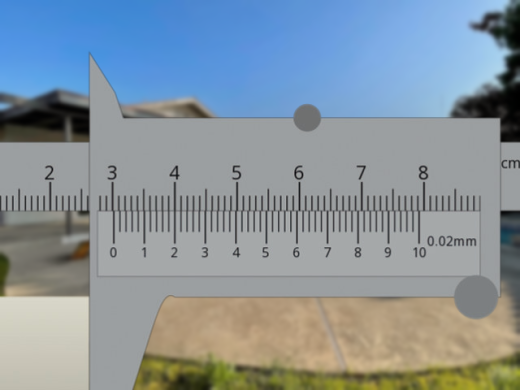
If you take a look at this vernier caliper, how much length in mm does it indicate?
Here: 30.2 mm
